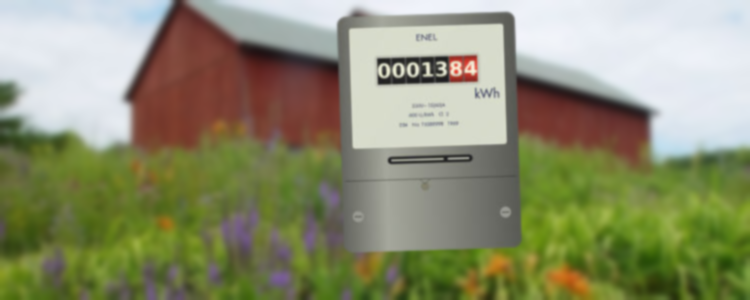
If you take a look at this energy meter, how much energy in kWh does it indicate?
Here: 13.84 kWh
